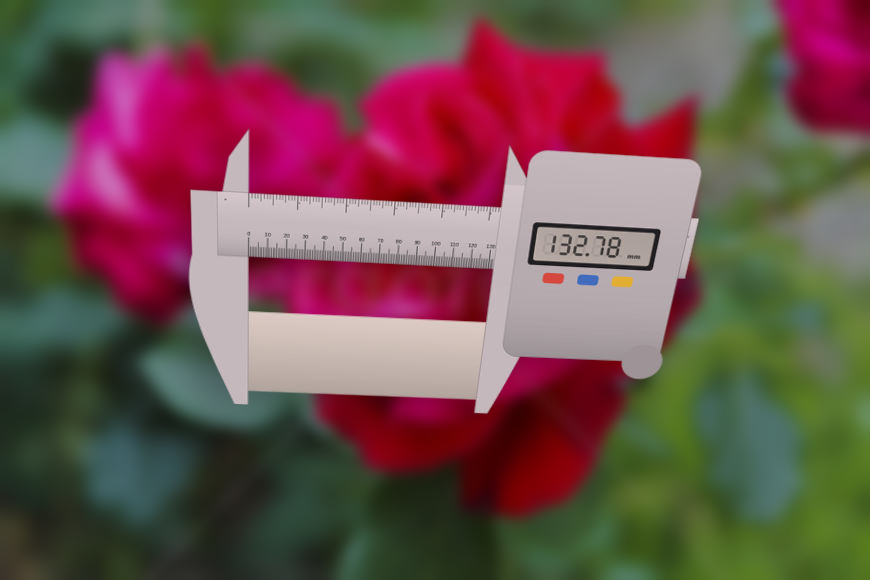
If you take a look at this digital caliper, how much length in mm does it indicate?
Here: 132.78 mm
